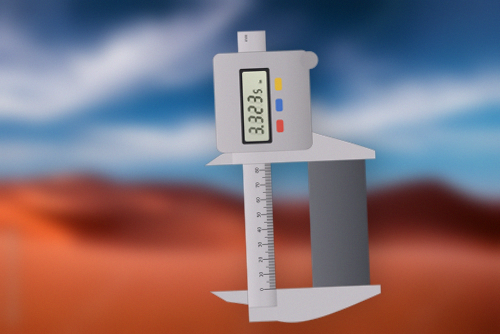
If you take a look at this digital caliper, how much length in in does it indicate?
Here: 3.3235 in
